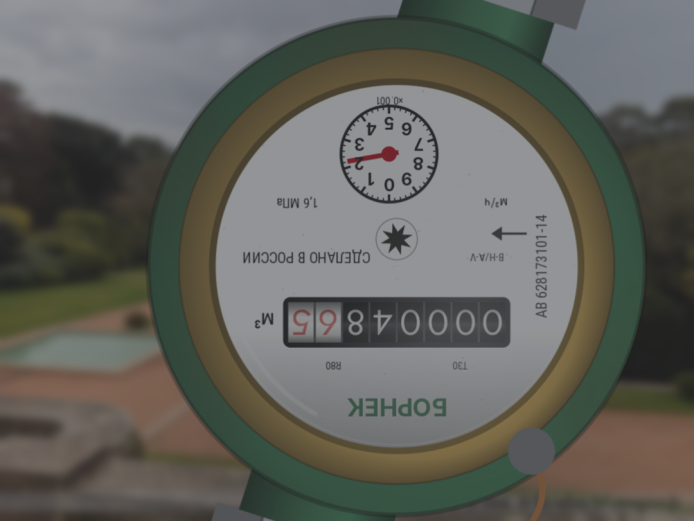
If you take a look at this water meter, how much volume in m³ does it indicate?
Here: 48.652 m³
